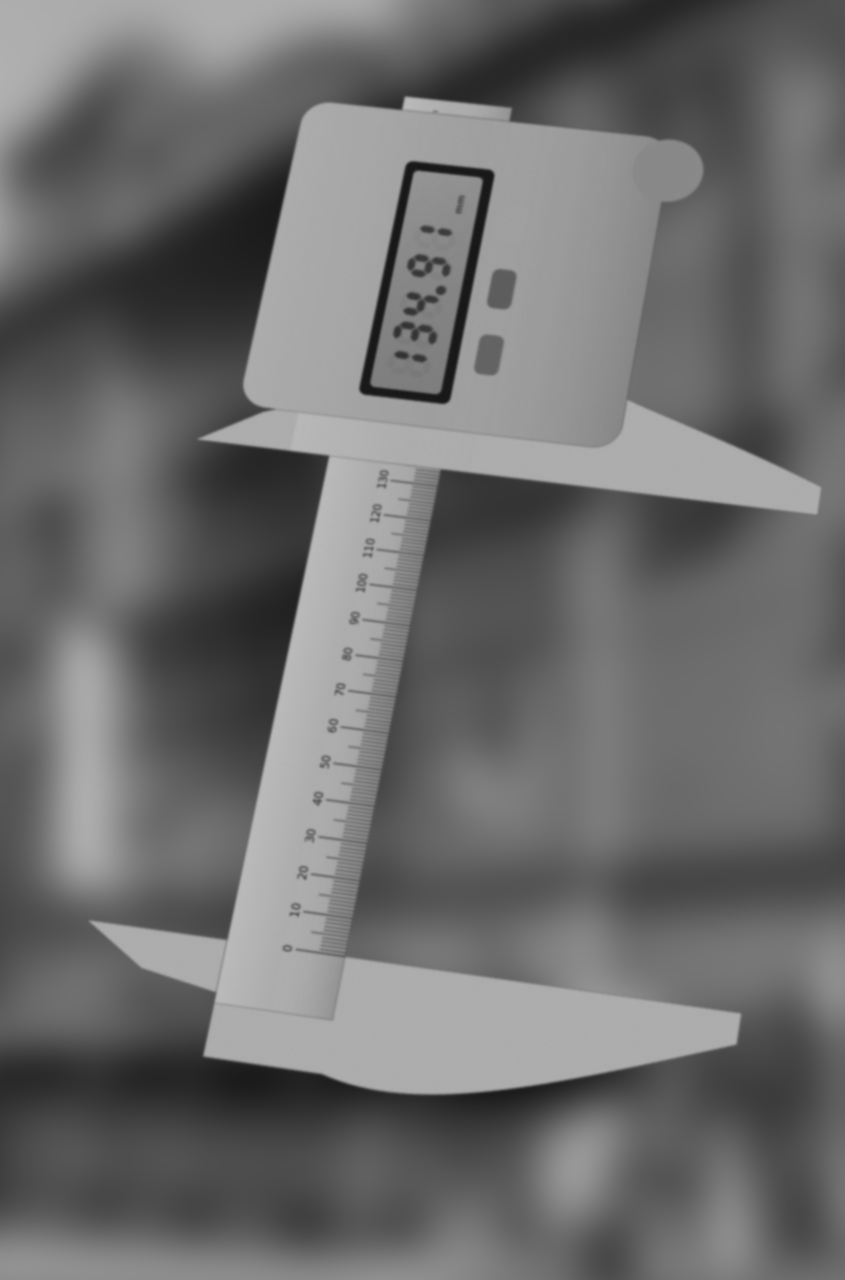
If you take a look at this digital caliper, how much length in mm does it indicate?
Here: 134.91 mm
